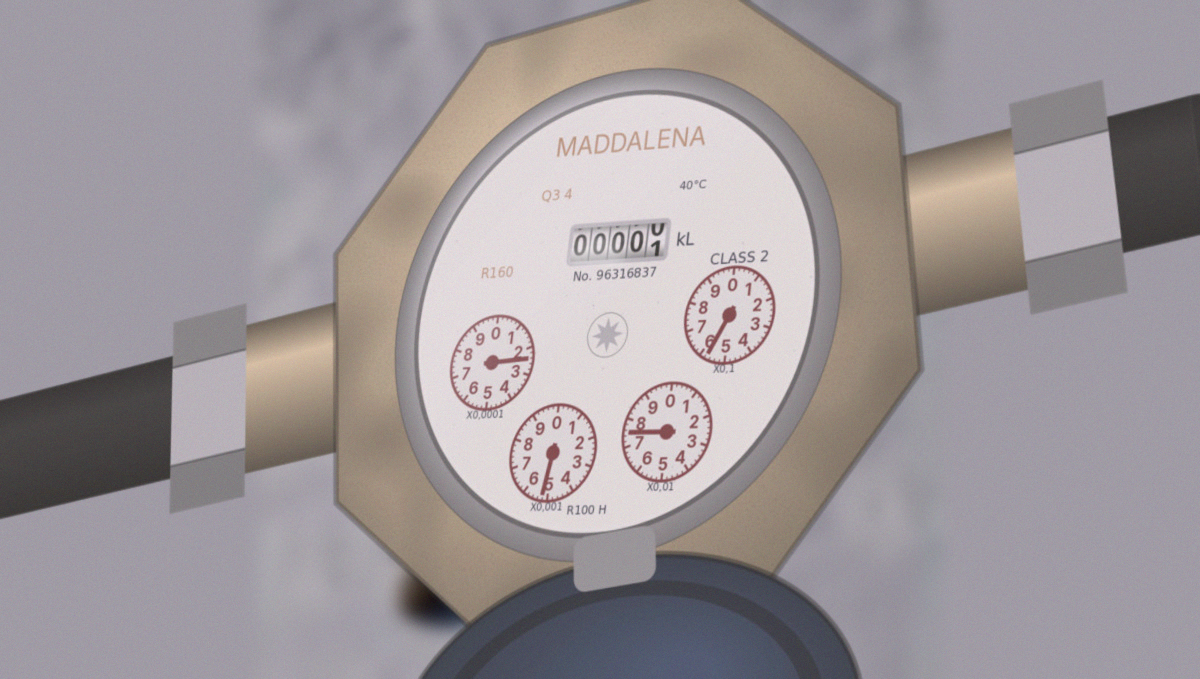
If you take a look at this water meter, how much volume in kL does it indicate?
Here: 0.5752 kL
